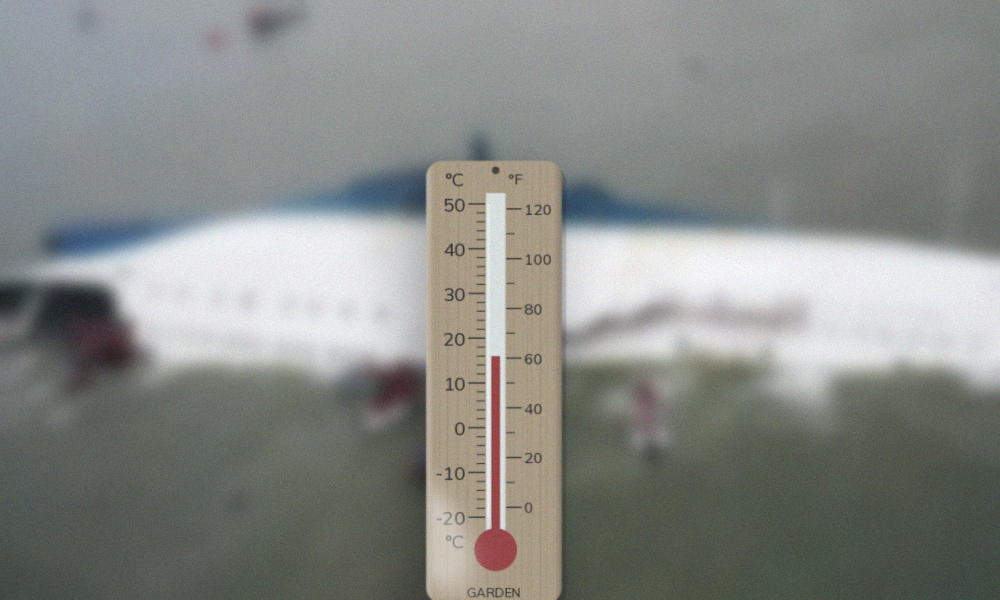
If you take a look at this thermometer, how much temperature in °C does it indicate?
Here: 16 °C
